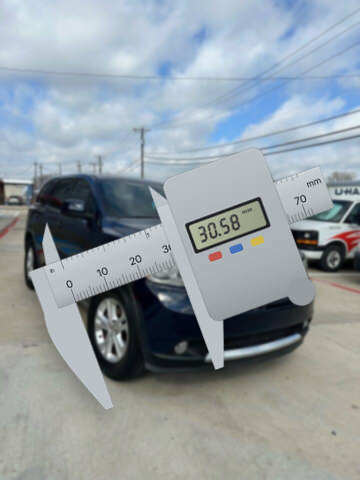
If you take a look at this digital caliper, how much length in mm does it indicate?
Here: 30.58 mm
